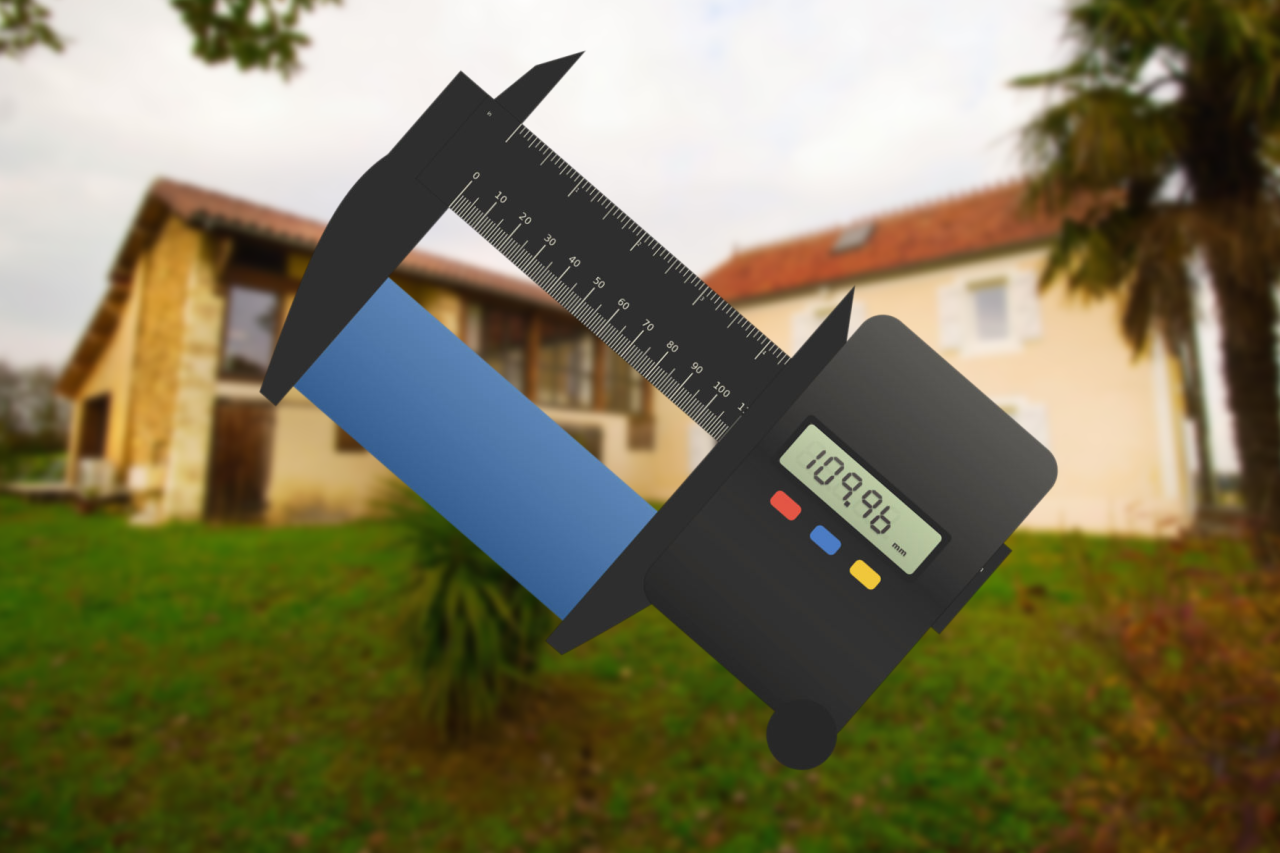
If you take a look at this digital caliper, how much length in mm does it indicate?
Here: 109.96 mm
